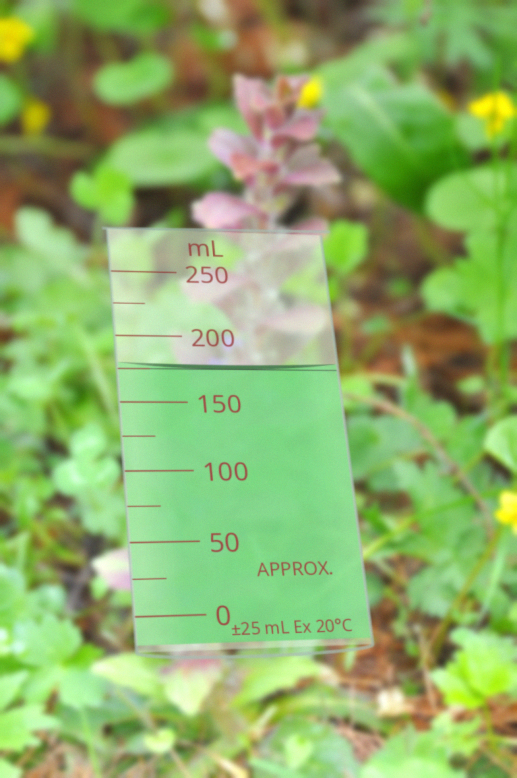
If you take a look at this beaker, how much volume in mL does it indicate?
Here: 175 mL
